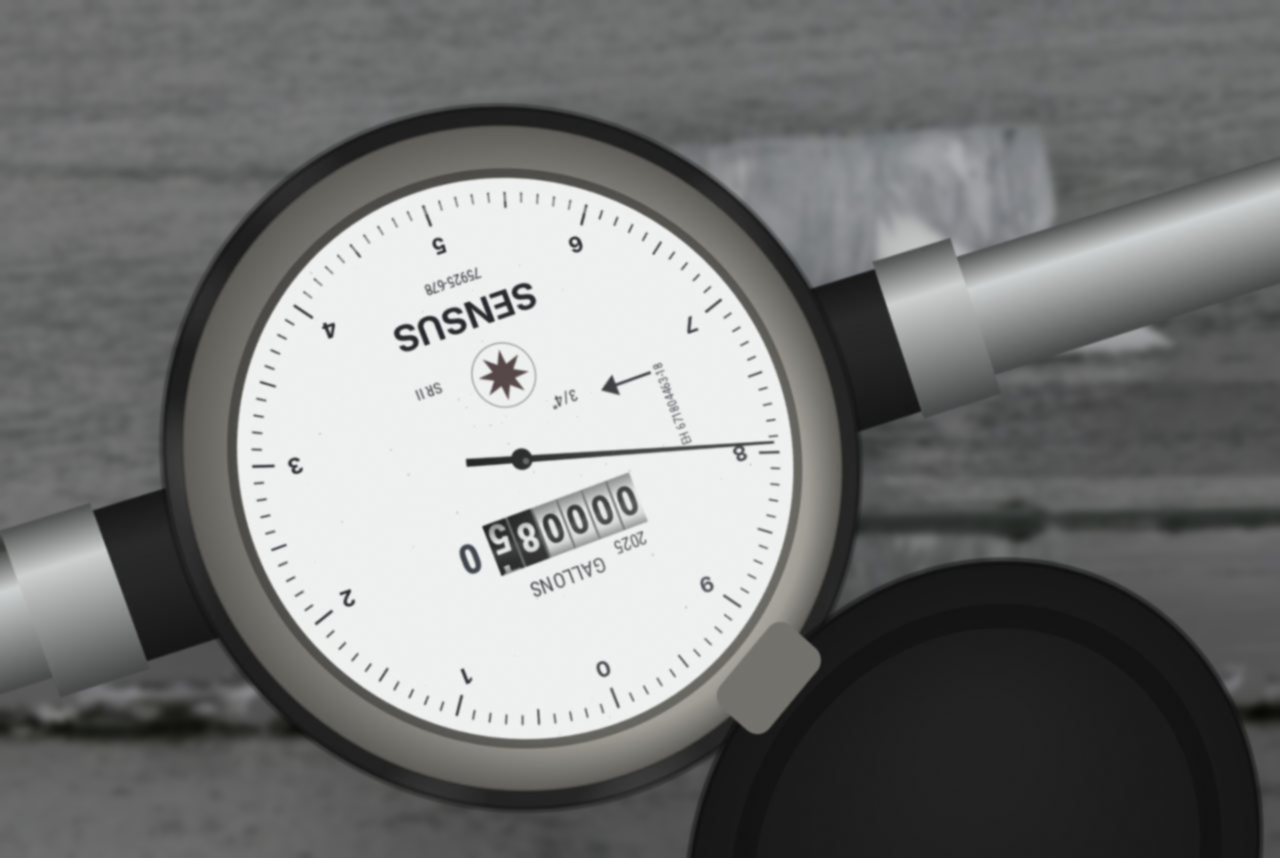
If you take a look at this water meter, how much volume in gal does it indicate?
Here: 847.9 gal
